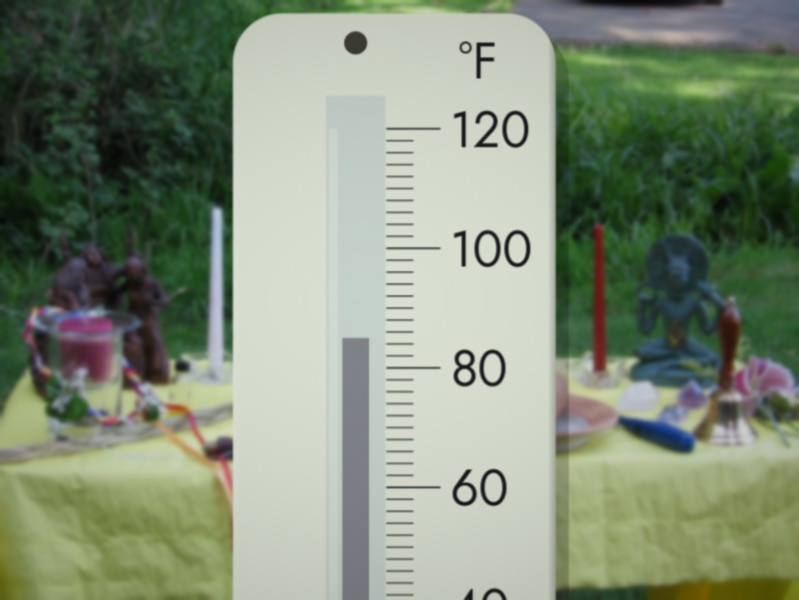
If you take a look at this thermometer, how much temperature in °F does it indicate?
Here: 85 °F
